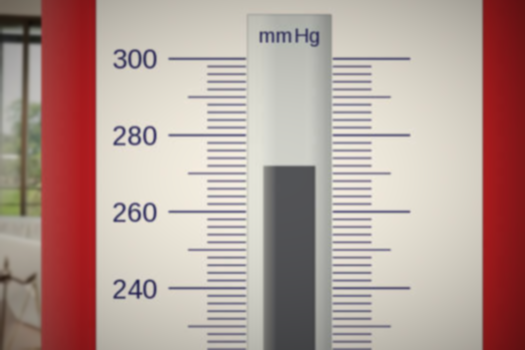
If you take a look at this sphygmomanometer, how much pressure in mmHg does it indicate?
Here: 272 mmHg
